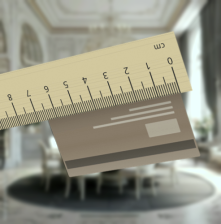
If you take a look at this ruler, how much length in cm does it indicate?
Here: 6.5 cm
